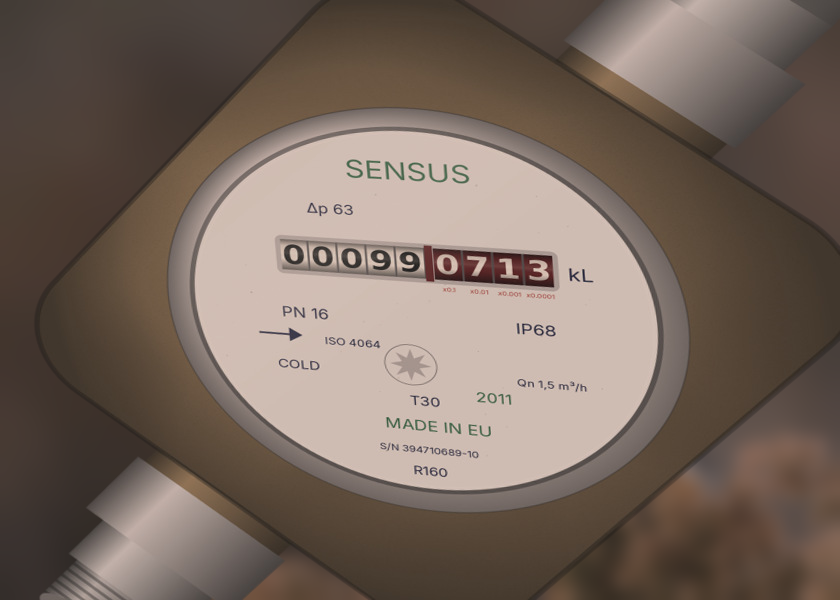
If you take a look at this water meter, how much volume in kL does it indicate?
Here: 99.0713 kL
